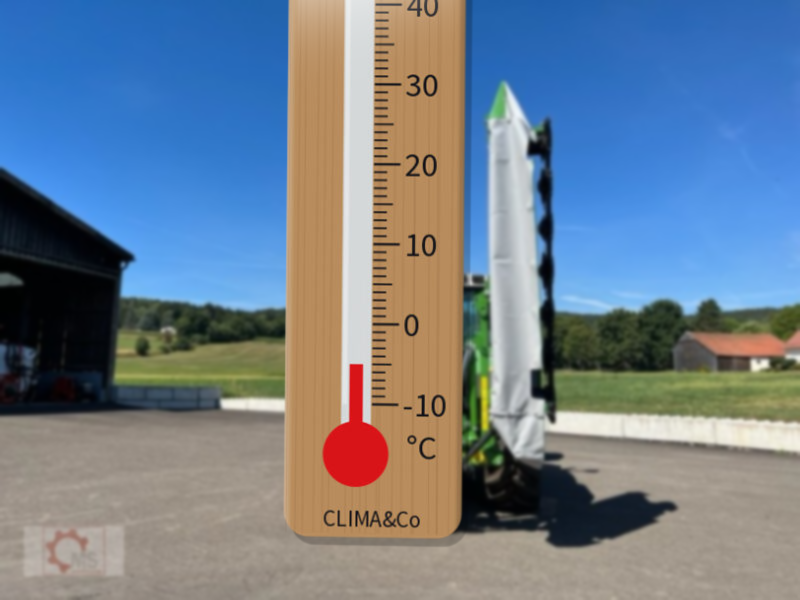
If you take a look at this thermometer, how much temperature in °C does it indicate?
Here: -5 °C
